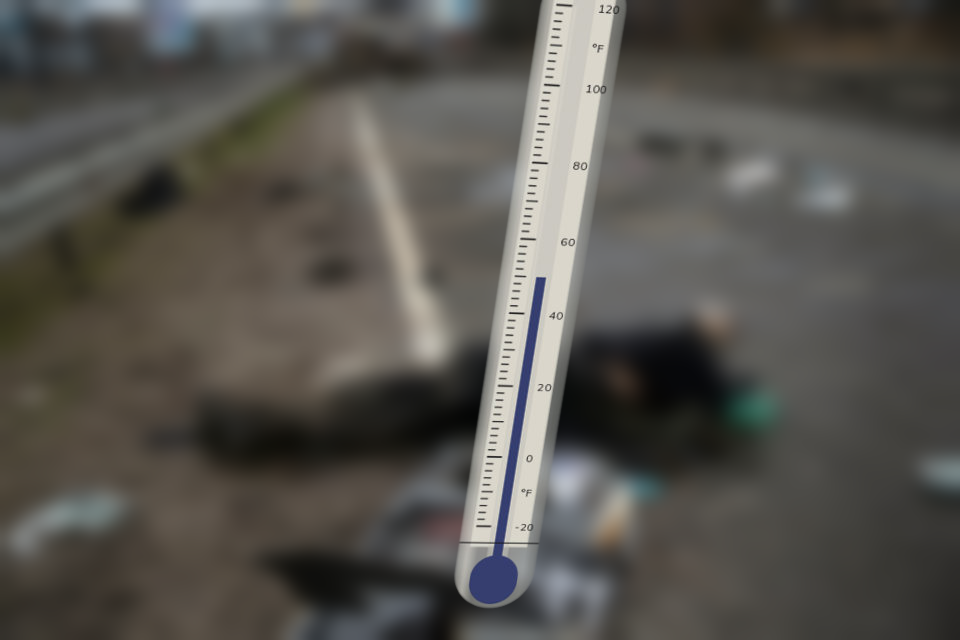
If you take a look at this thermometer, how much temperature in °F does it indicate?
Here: 50 °F
